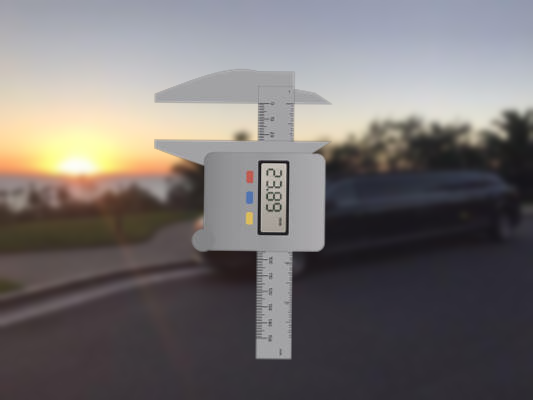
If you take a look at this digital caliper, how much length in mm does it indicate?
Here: 23.89 mm
